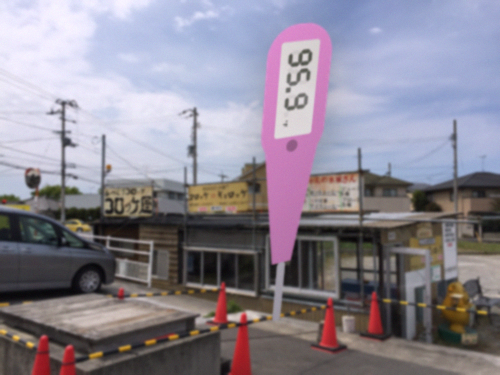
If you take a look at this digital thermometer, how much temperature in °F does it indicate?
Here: 95.9 °F
